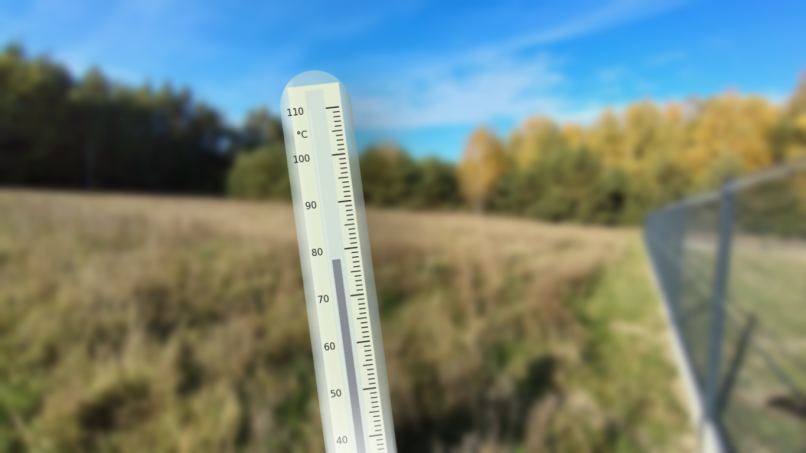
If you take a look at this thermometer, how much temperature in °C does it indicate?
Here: 78 °C
